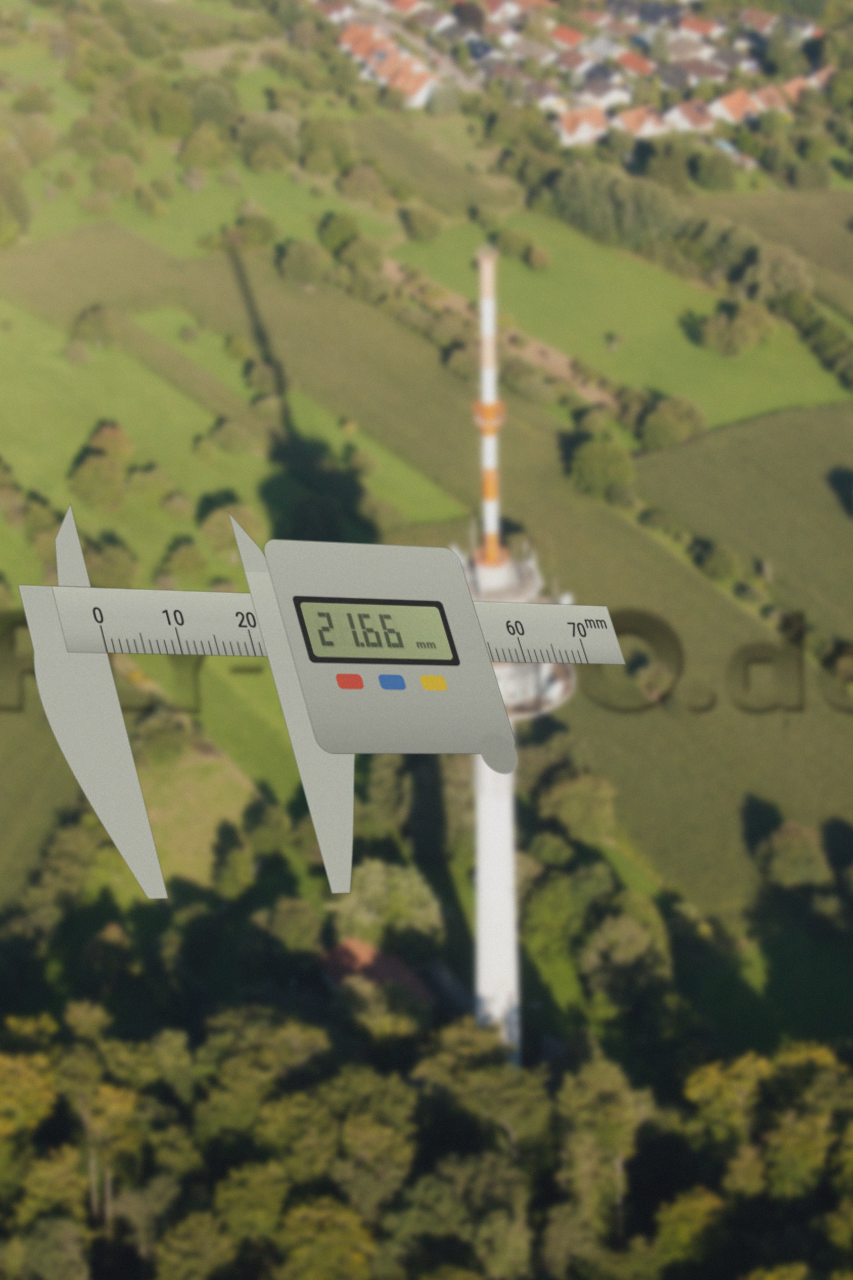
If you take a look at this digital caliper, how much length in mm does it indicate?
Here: 21.66 mm
